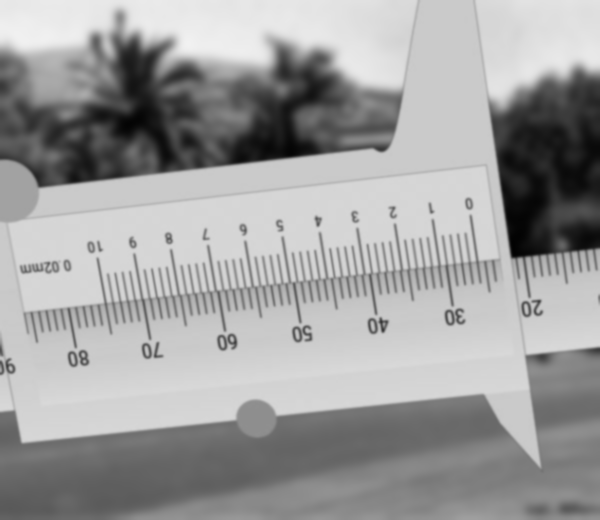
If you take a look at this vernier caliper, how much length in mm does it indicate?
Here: 26.0 mm
